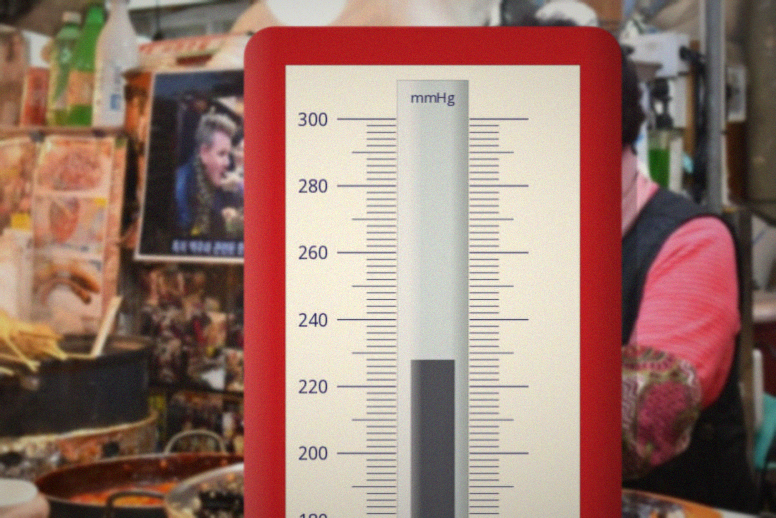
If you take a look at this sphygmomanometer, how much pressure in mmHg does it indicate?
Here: 228 mmHg
